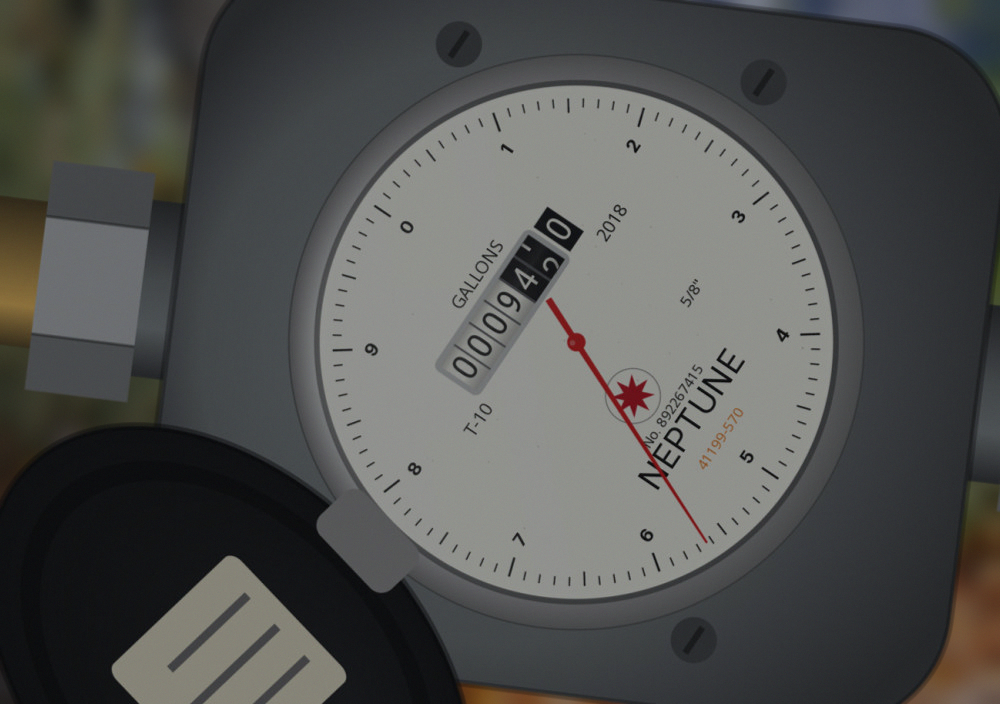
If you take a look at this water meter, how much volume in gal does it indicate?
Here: 9415.6 gal
